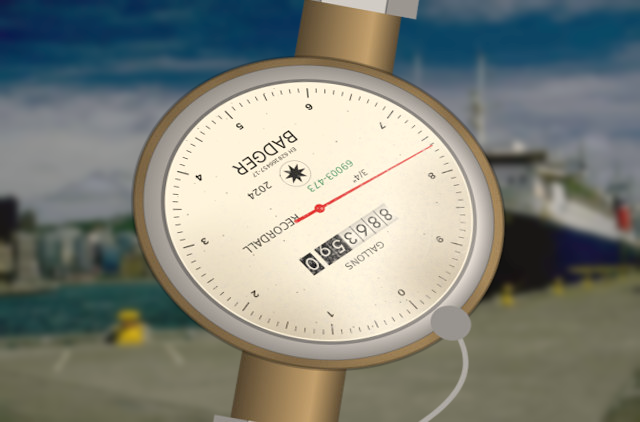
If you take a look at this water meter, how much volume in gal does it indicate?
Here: 8863587.6 gal
